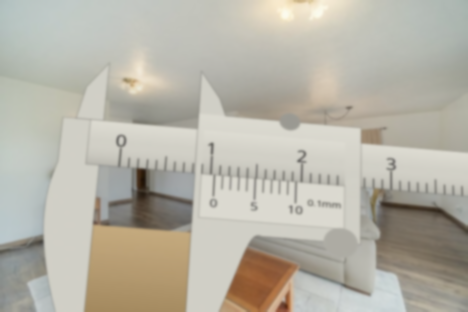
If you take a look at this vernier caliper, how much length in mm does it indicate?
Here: 10.4 mm
